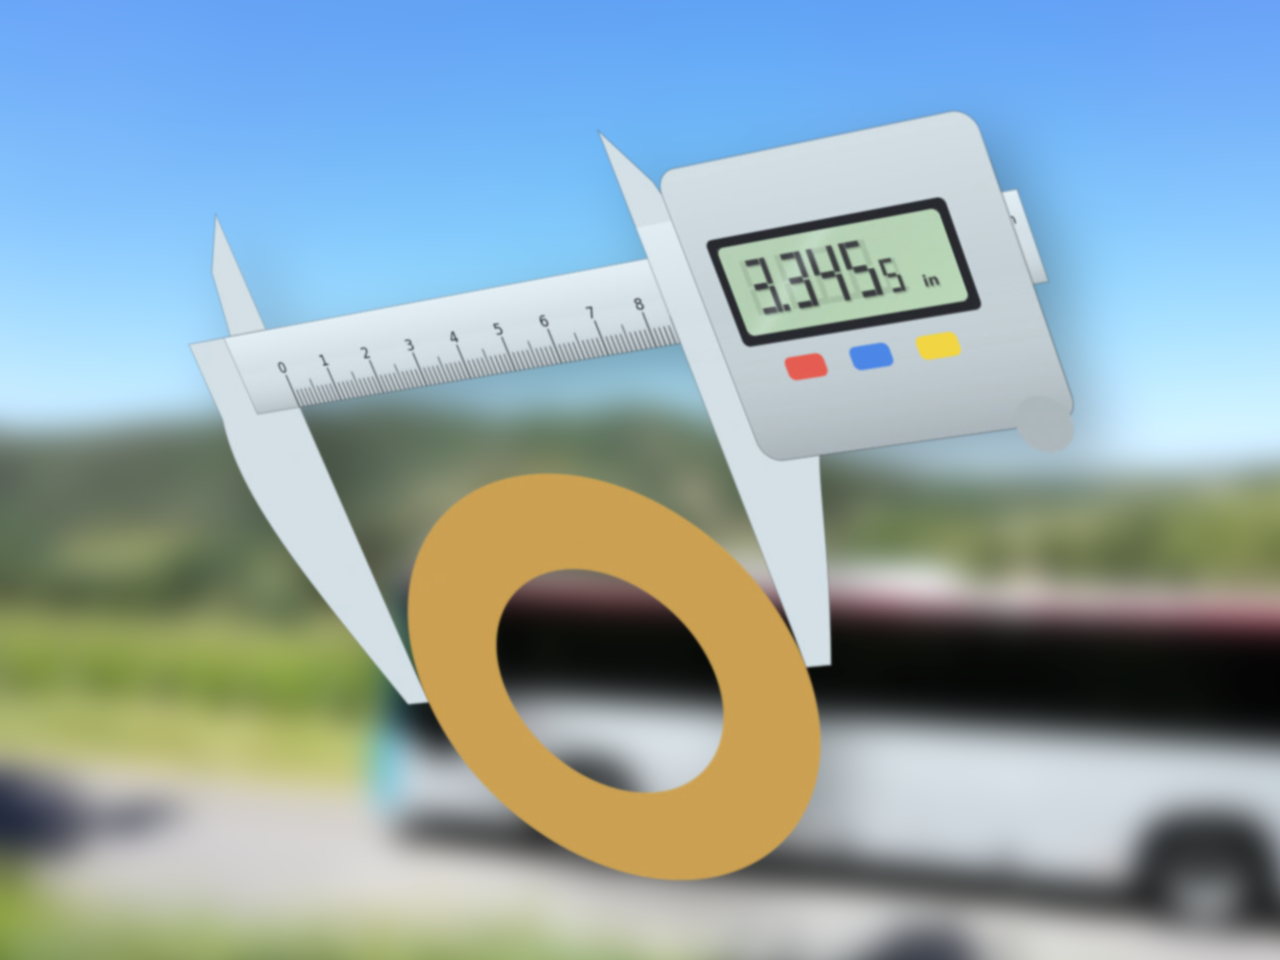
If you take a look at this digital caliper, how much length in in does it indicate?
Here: 3.3455 in
